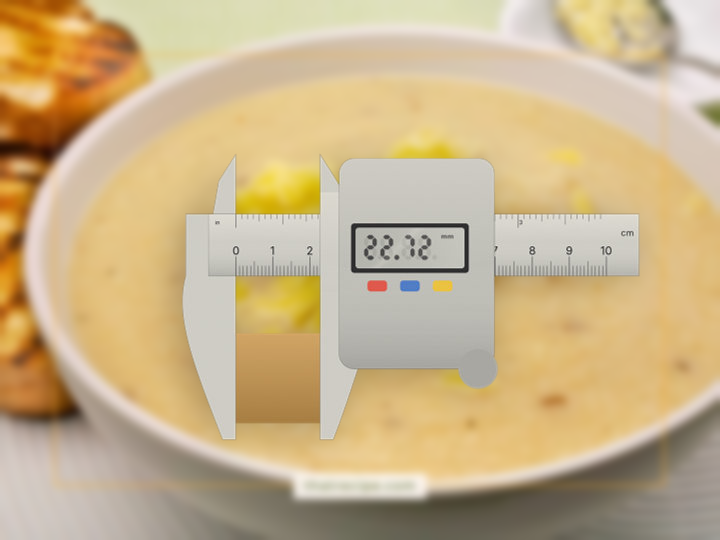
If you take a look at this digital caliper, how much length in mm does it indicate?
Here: 22.72 mm
